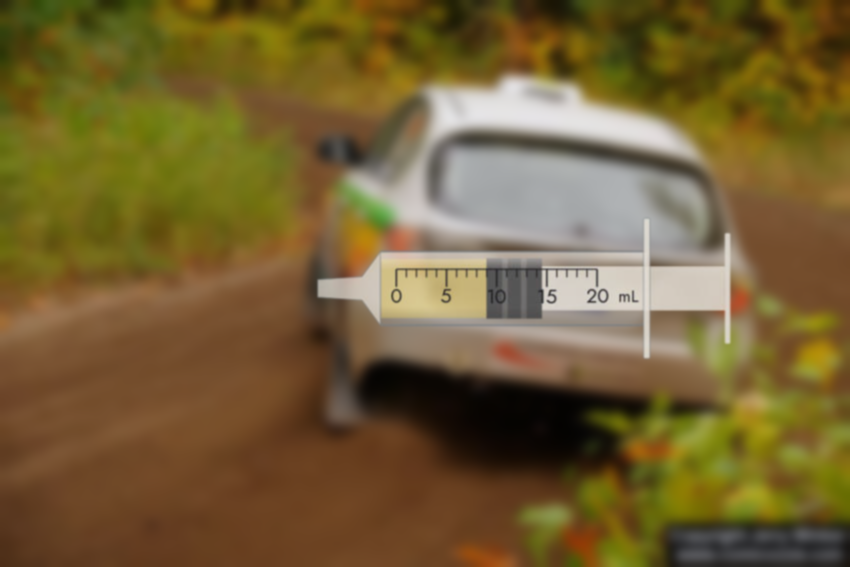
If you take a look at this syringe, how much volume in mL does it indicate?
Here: 9 mL
